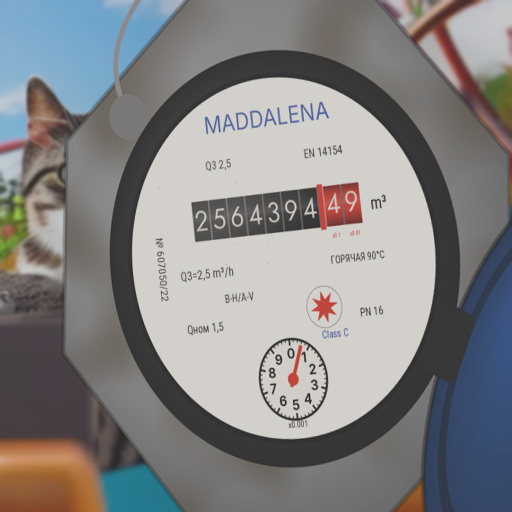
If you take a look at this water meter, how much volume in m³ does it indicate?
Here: 2564394.490 m³
